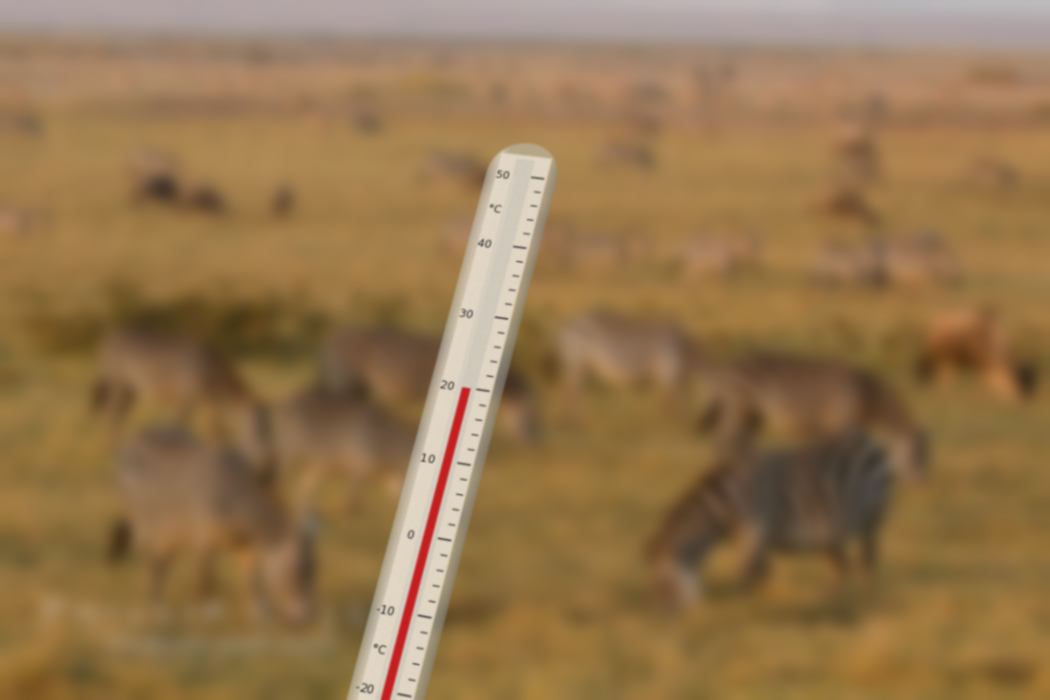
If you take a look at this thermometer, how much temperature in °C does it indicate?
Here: 20 °C
